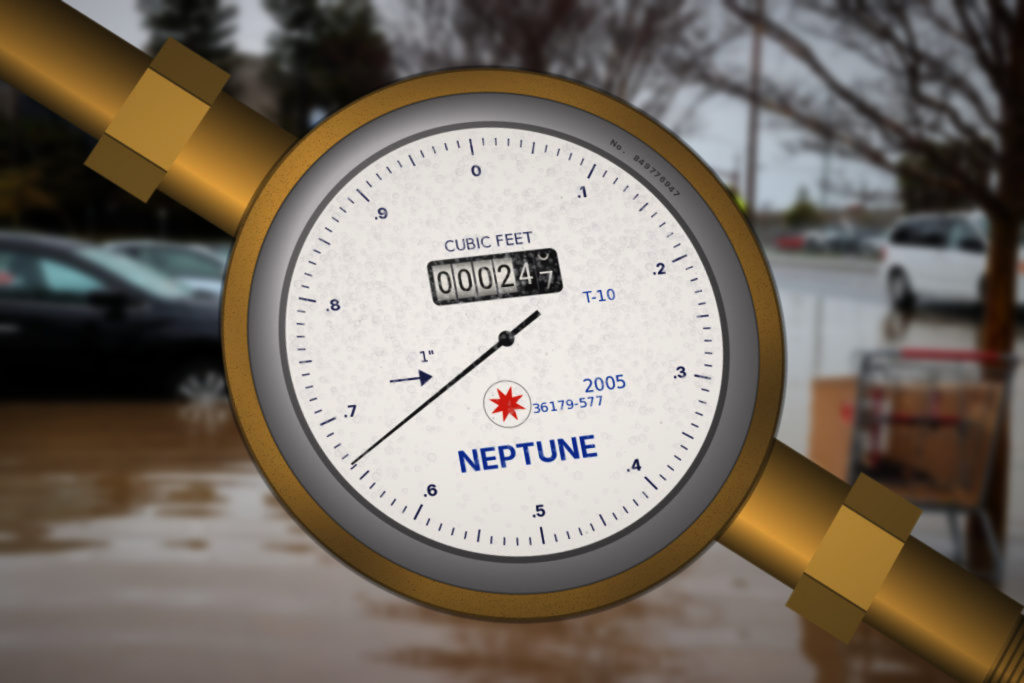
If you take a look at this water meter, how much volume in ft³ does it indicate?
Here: 246.66 ft³
